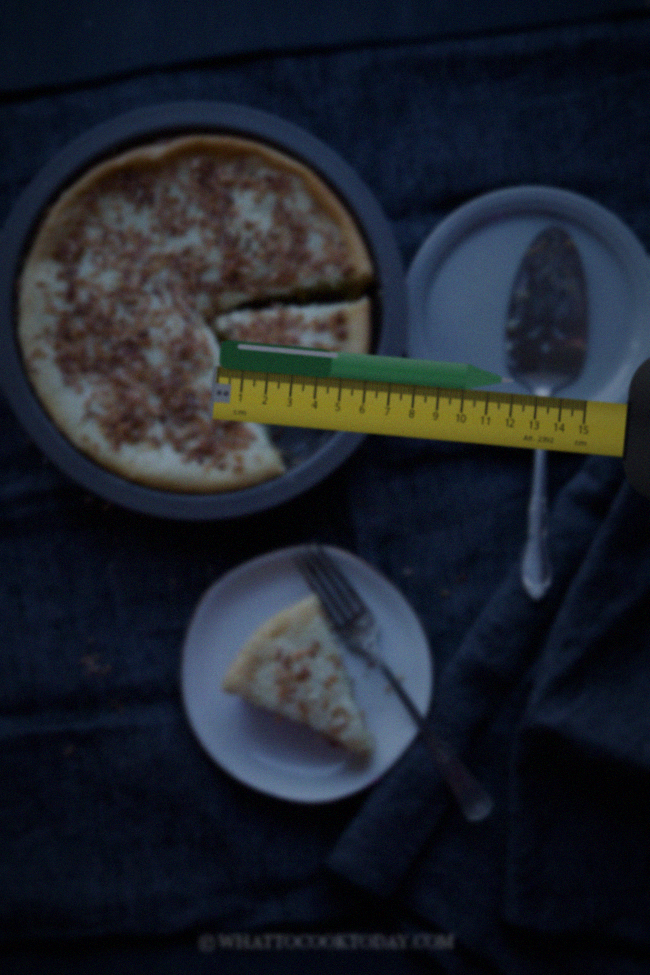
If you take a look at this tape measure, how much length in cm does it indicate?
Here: 12 cm
